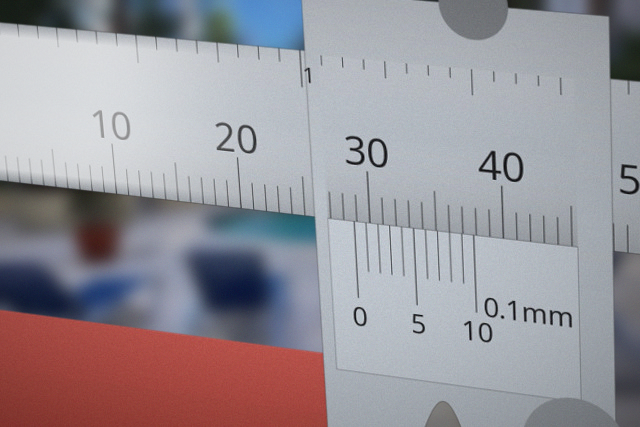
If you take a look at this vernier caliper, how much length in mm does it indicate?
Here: 28.8 mm
